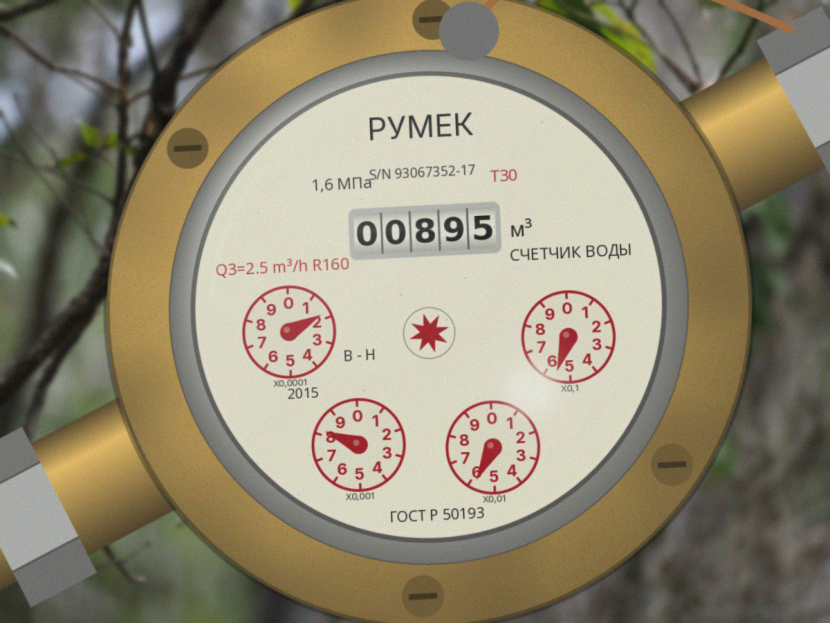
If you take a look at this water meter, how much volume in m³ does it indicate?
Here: 895.5581 m³
